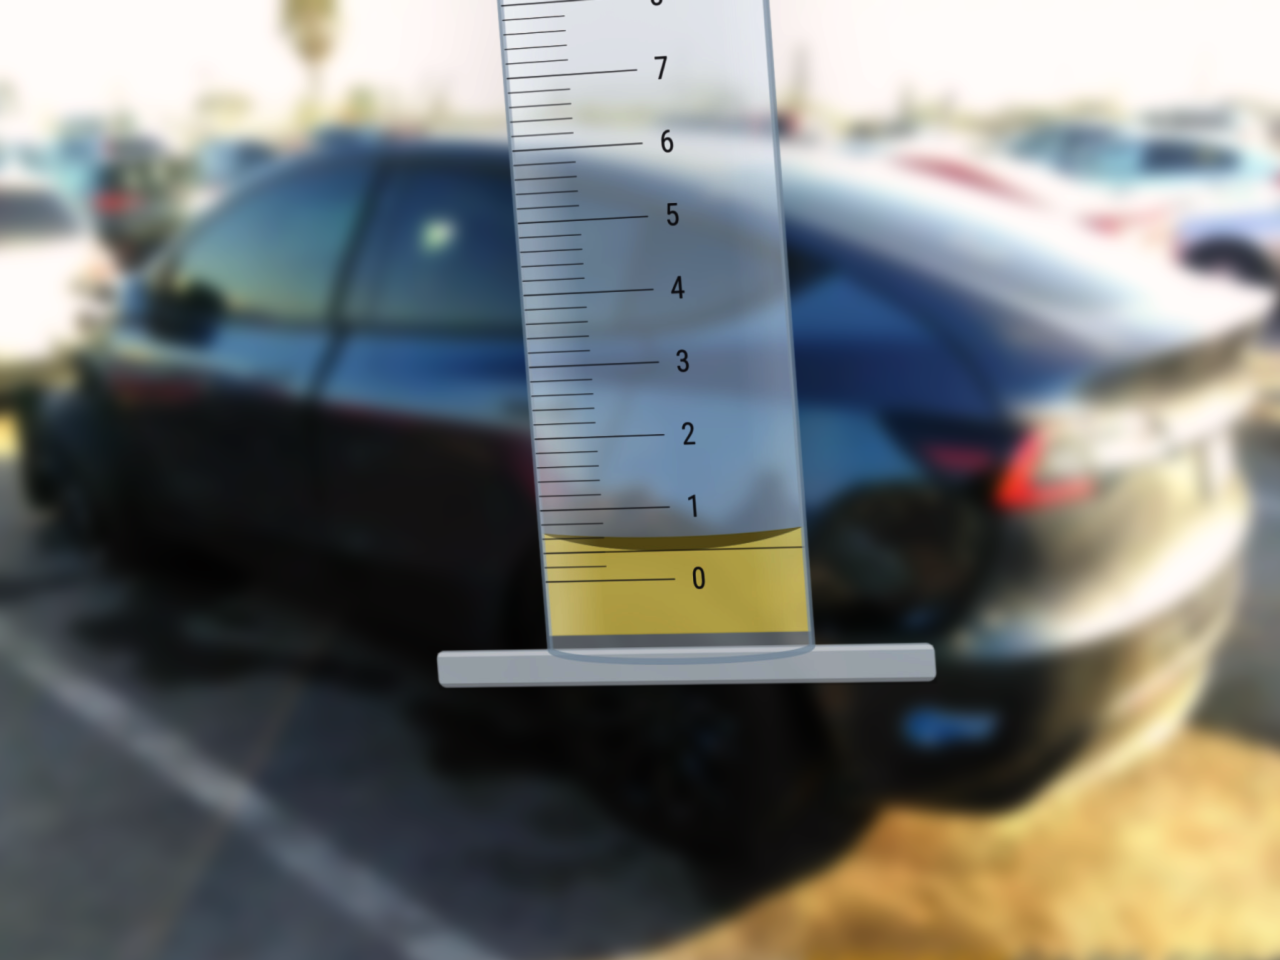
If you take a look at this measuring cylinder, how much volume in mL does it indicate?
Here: 0.4 mL
